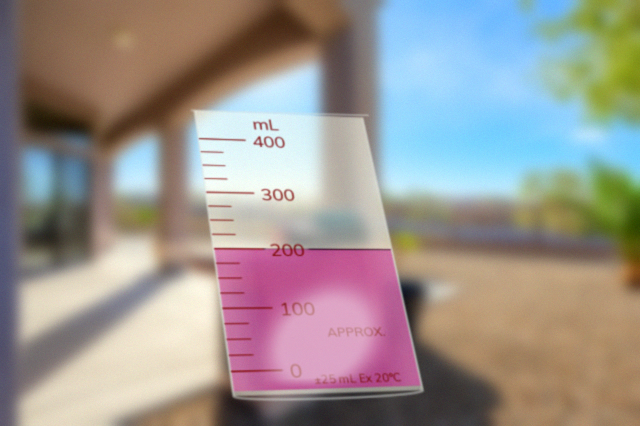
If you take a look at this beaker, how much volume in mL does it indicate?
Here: 200 mL
